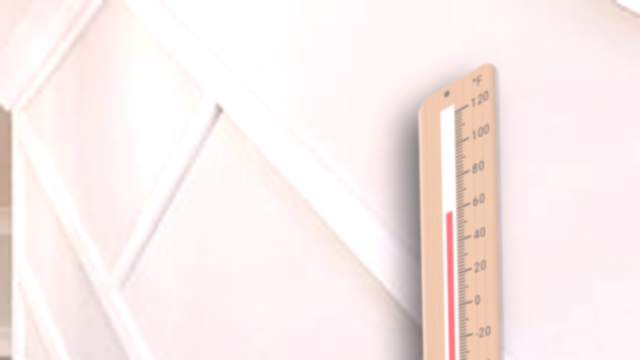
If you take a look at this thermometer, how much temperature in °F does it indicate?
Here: 60 °F
